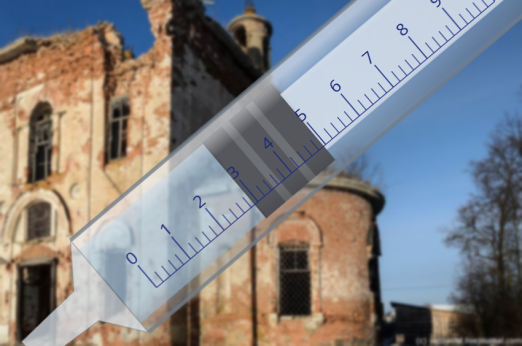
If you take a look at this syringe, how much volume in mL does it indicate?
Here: 2.9 mL
